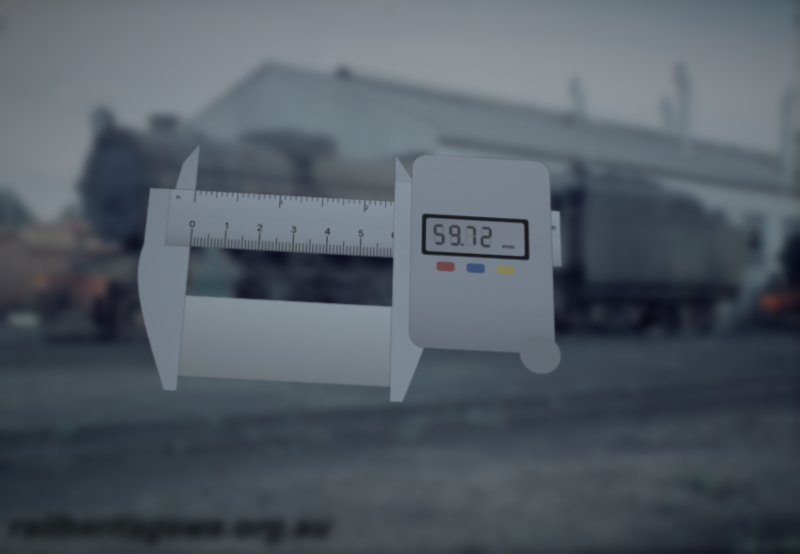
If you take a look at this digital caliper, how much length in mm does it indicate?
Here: 59.72 mm
